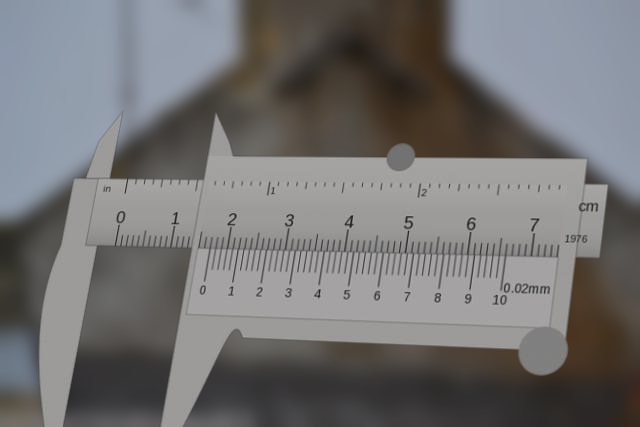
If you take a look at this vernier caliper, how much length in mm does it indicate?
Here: 17.0 mm
